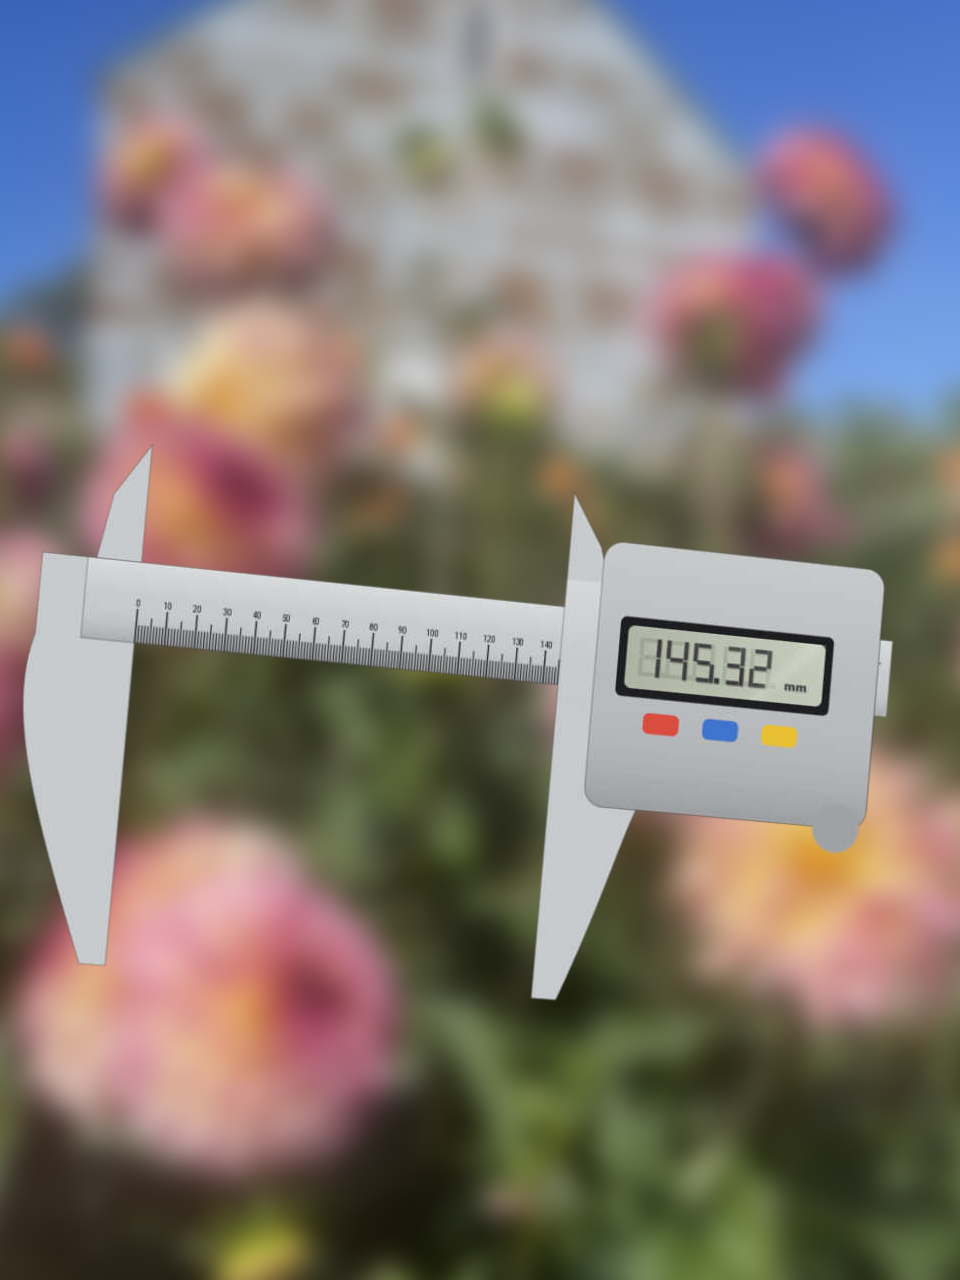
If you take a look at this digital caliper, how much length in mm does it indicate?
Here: 145.32 mm
